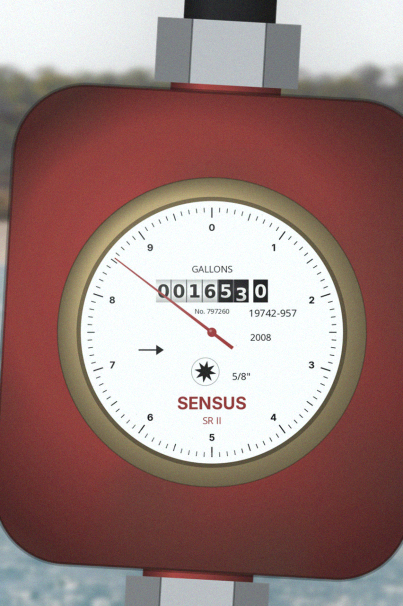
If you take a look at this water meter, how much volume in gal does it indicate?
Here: 16528.5 gal
